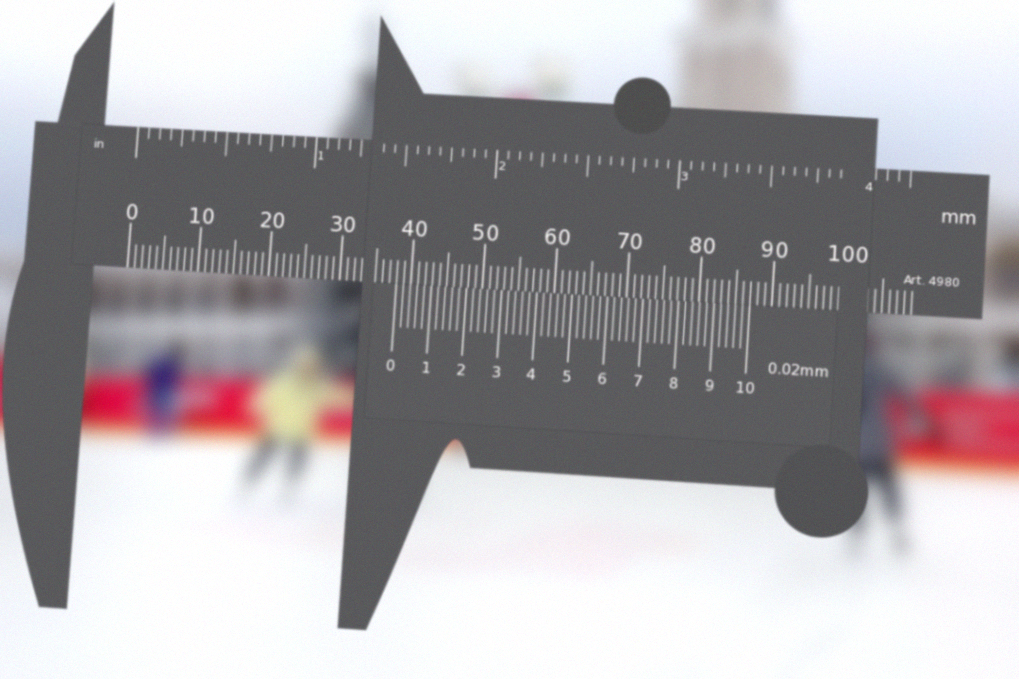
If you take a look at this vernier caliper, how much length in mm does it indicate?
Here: 38.0 mm
